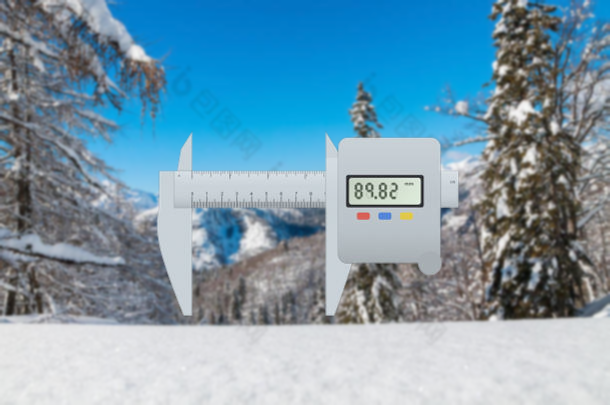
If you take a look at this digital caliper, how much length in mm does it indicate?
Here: 89.82 mm
